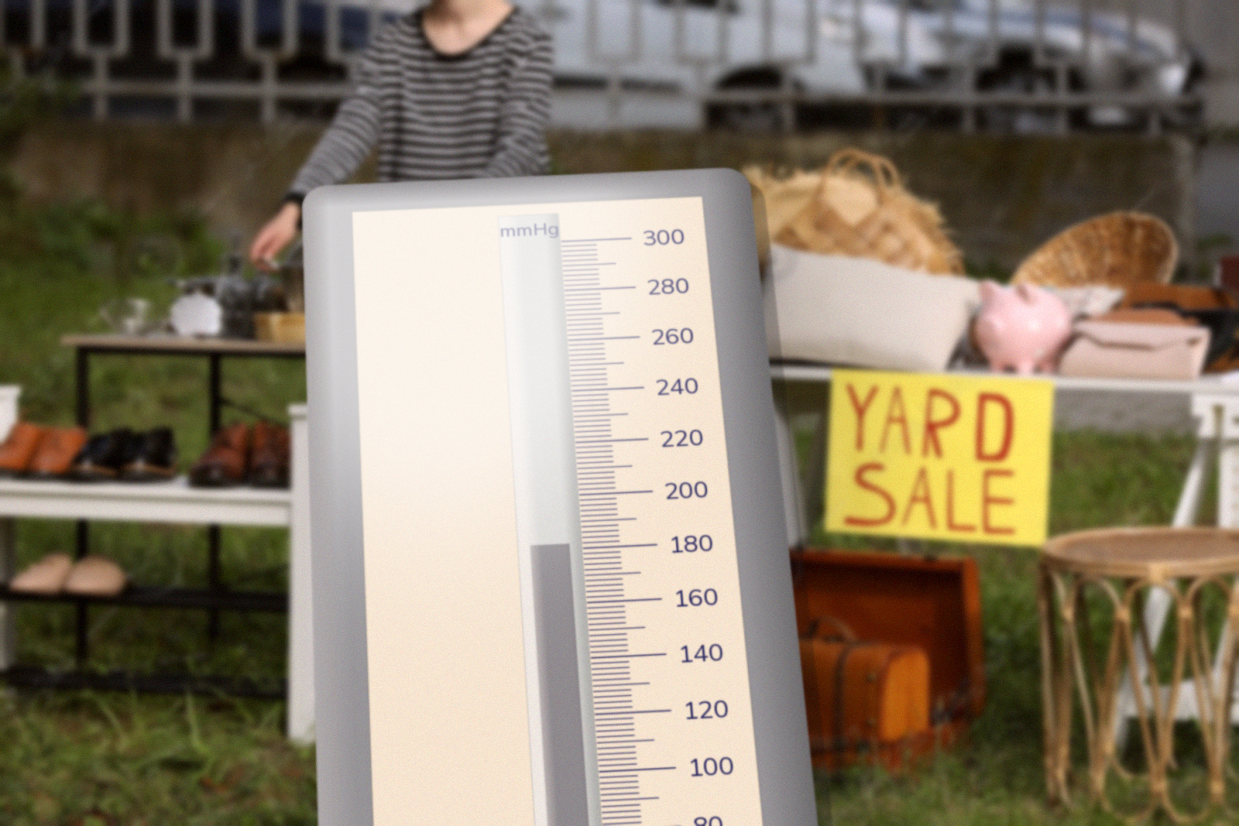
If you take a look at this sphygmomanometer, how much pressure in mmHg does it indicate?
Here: 182 mmHg
